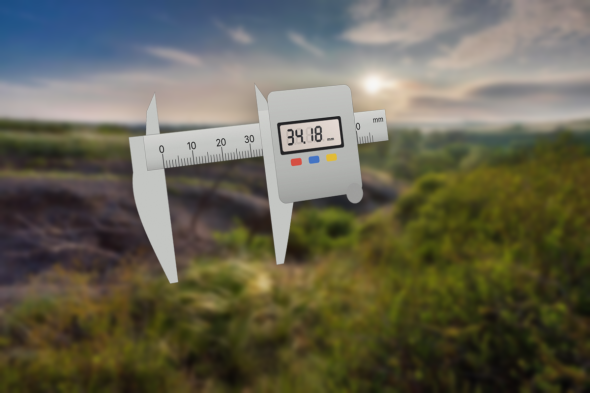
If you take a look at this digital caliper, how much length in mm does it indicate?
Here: 34.18 mm
